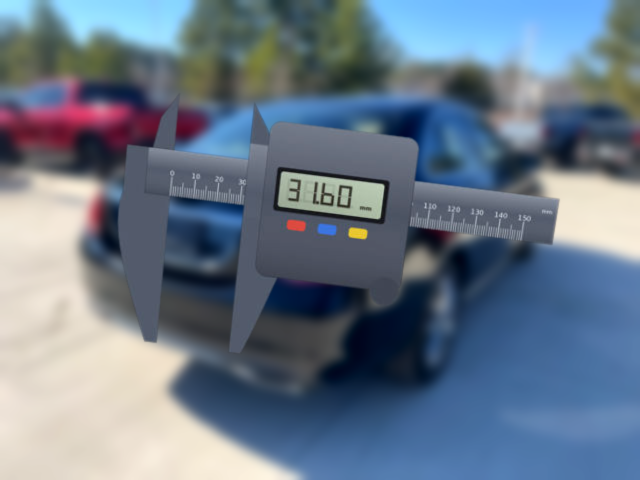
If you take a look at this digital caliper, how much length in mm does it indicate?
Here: 31.60 mm
